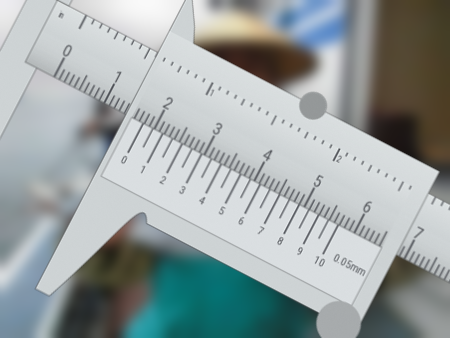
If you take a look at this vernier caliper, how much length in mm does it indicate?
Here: 17.8 mm
